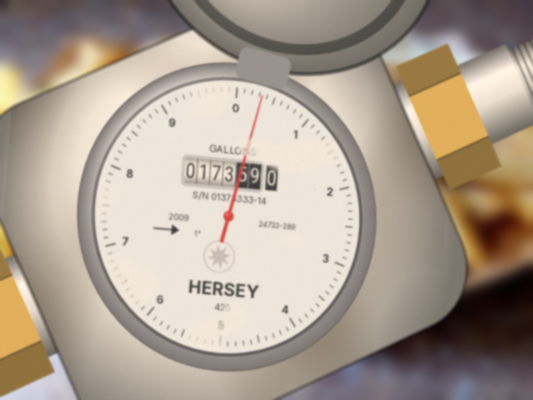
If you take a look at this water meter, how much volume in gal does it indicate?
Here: 173590.3 gal
